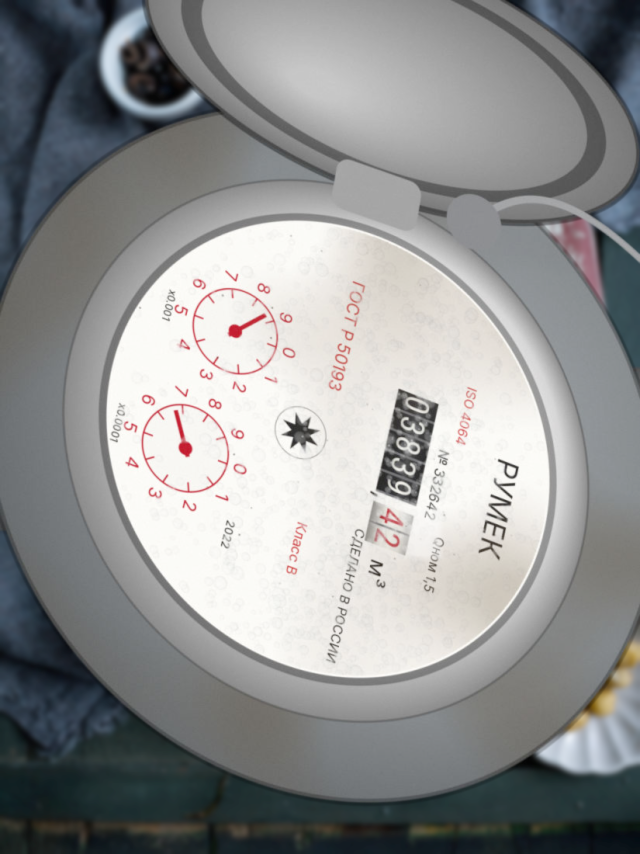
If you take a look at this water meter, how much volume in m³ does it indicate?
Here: 3839.4286 m³
